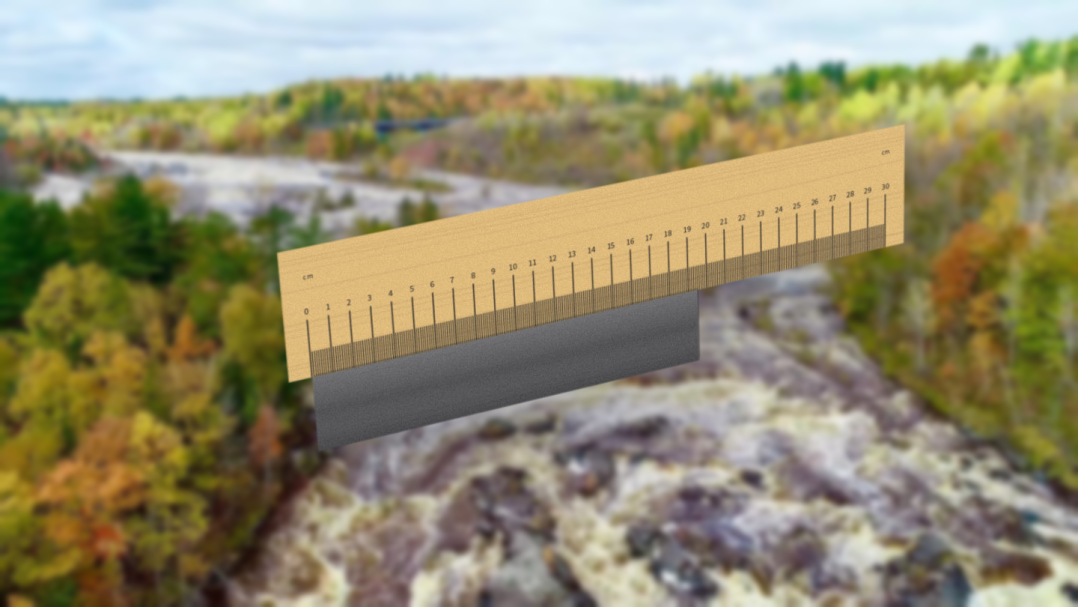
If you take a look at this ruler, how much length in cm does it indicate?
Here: 19.5 cm
